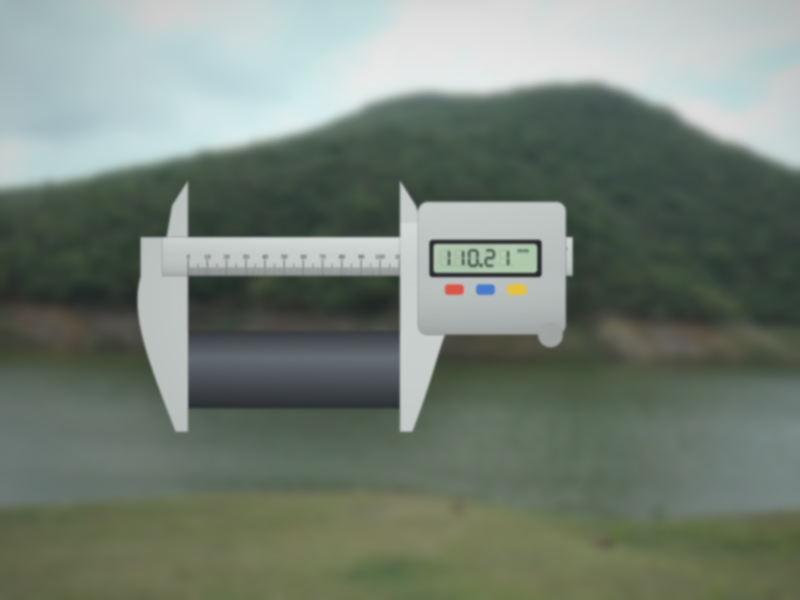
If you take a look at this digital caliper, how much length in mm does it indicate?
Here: 110.21 mm
